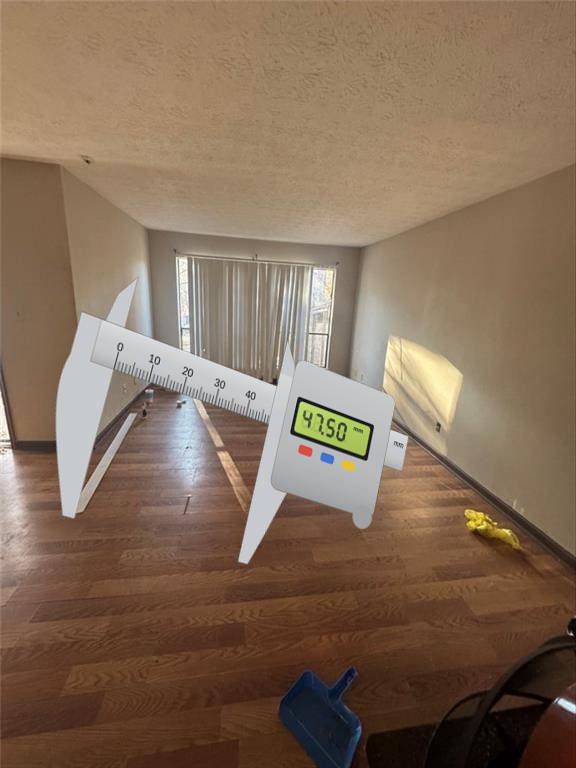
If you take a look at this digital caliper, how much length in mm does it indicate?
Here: 47.50 mm
